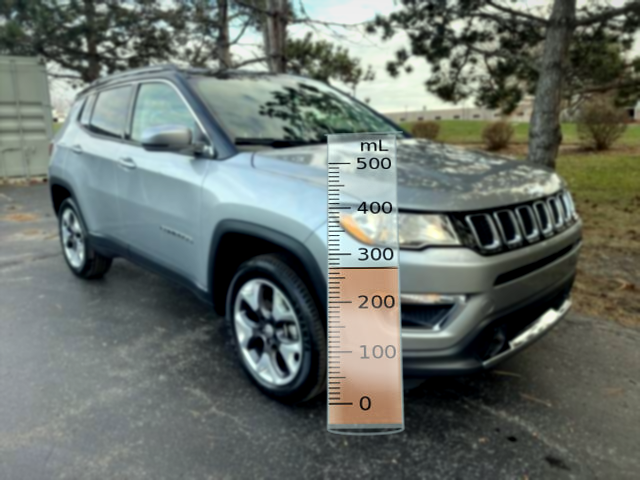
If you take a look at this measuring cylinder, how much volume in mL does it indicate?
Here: 270 mL
